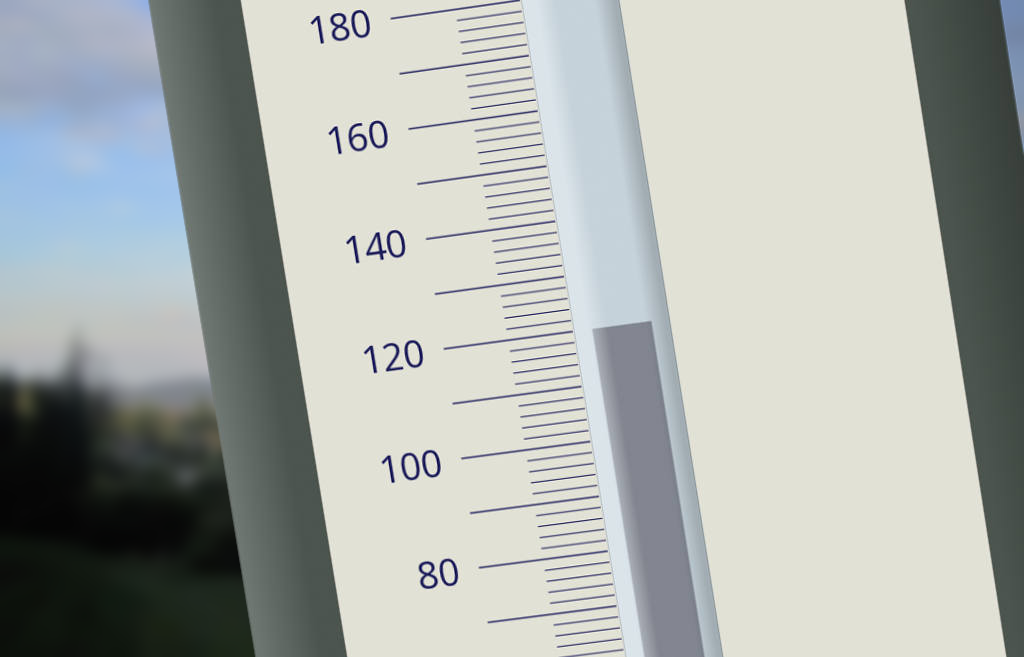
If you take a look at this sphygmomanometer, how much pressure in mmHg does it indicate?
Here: 120 mmHg
